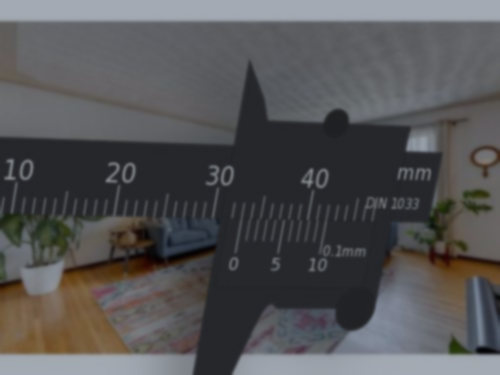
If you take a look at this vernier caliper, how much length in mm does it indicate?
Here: 33.0 mm
